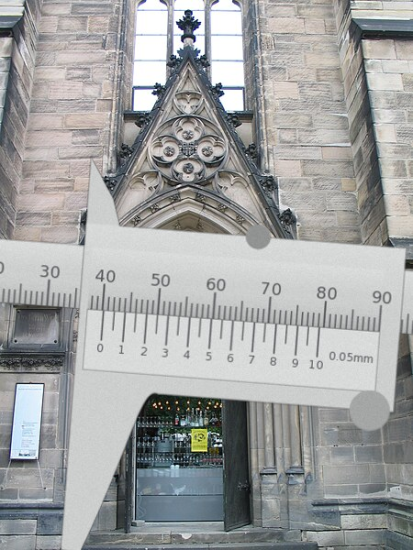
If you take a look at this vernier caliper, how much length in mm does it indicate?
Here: 40.2 mm
